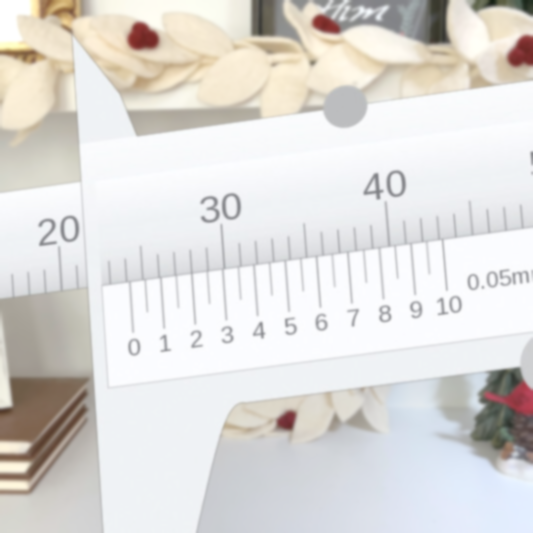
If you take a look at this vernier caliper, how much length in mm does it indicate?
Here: 24.2 mm
